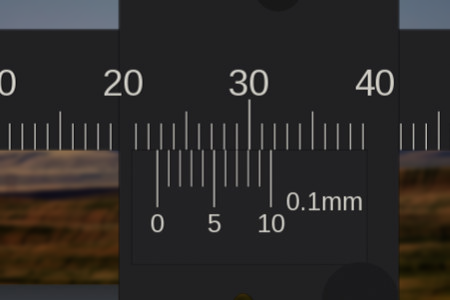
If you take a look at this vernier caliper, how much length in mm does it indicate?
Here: 22.7 mm
